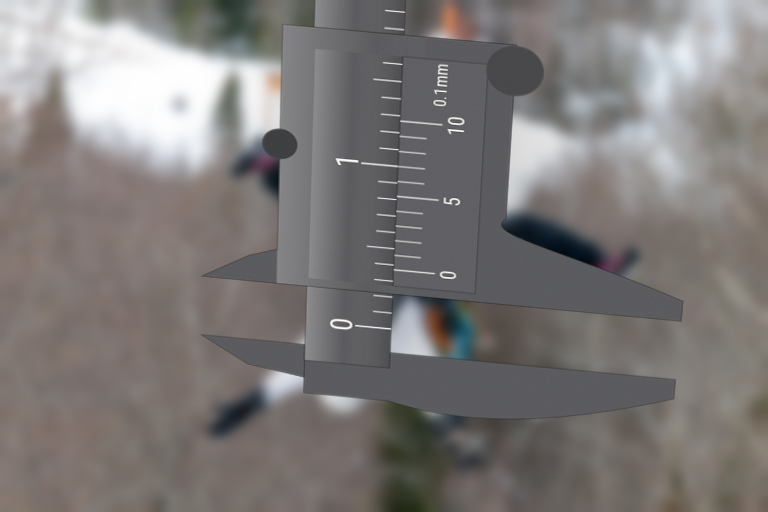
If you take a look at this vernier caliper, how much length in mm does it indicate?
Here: 3.7 mm
